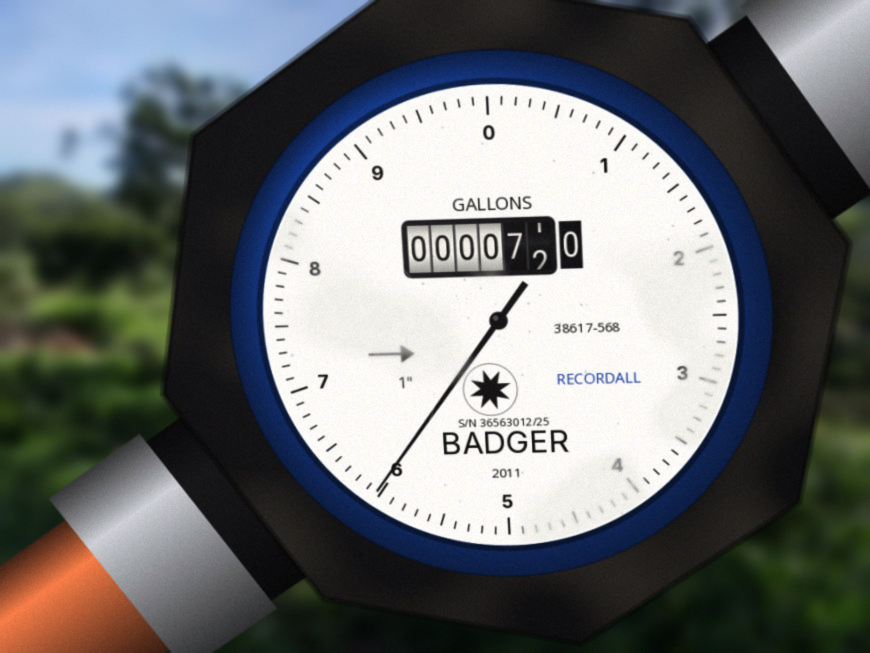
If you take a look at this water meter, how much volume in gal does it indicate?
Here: 716.0 gal
